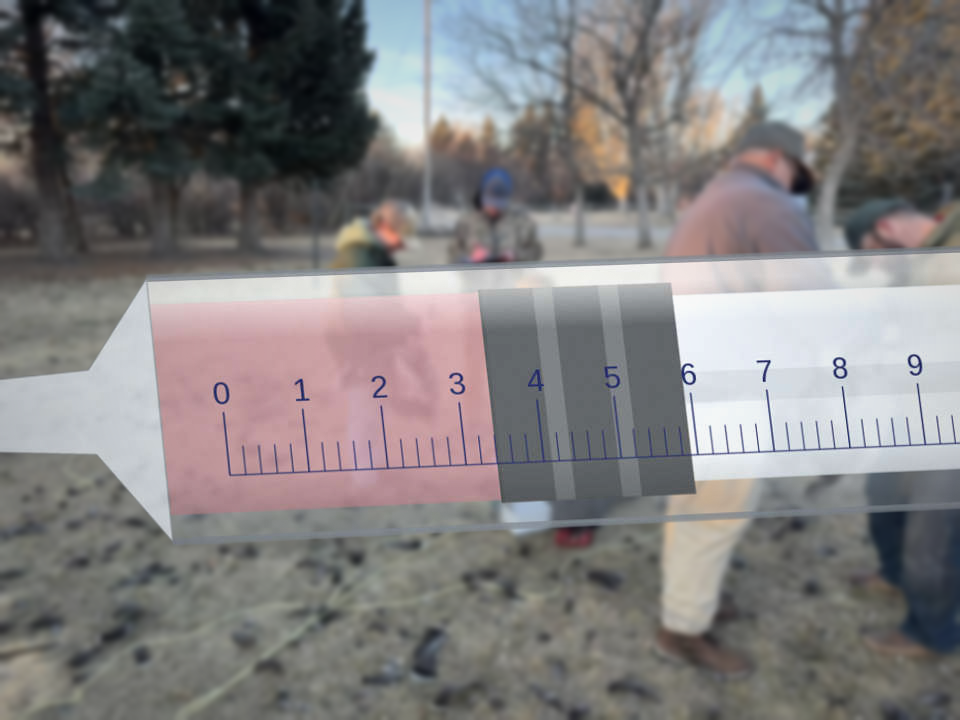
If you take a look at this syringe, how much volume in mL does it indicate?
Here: 3.4 mL
